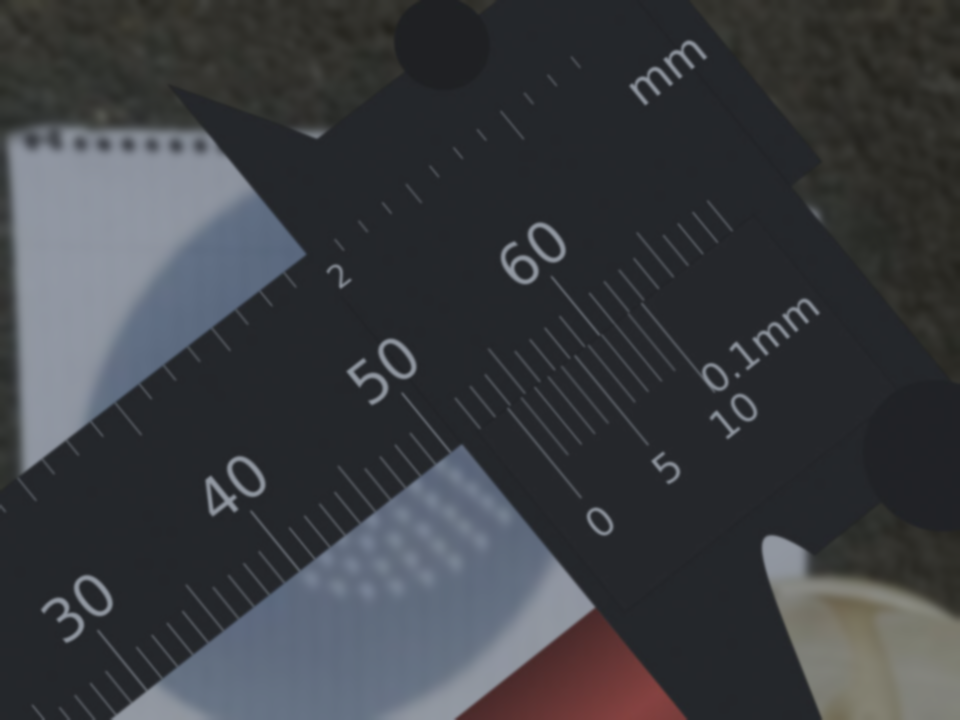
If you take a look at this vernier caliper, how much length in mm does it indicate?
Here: 53.8 mm
